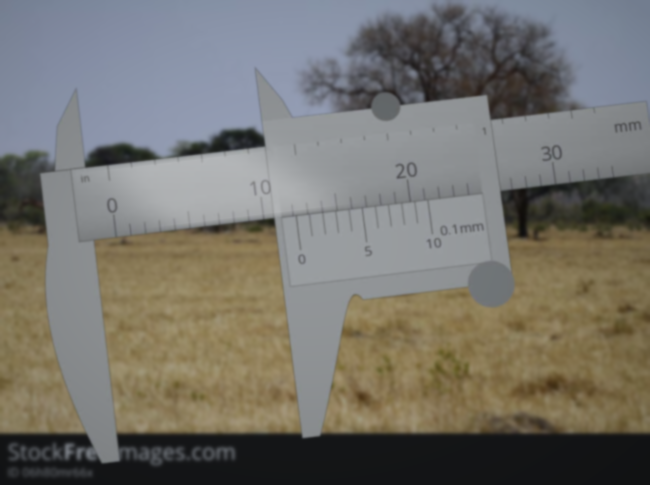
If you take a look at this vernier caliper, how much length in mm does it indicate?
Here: 12.2 mm
